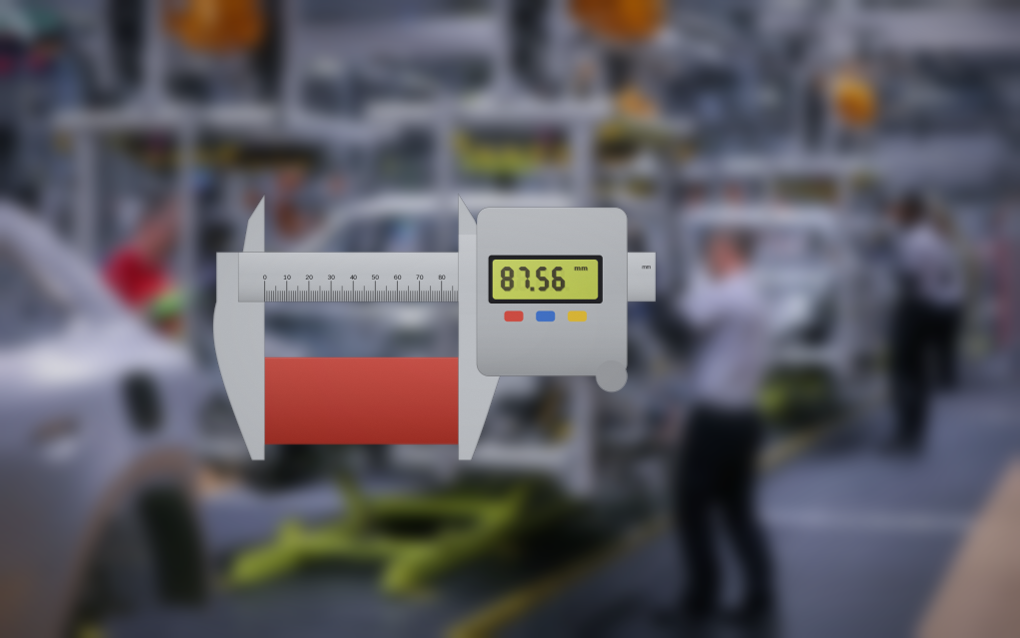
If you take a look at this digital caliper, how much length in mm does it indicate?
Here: 87.56 mm
